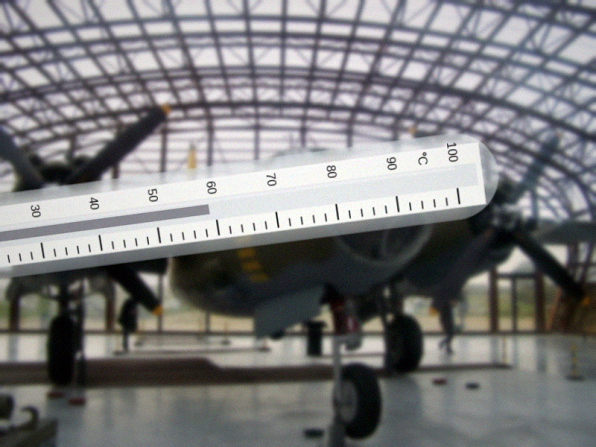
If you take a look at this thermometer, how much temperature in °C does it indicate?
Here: 59 °C
